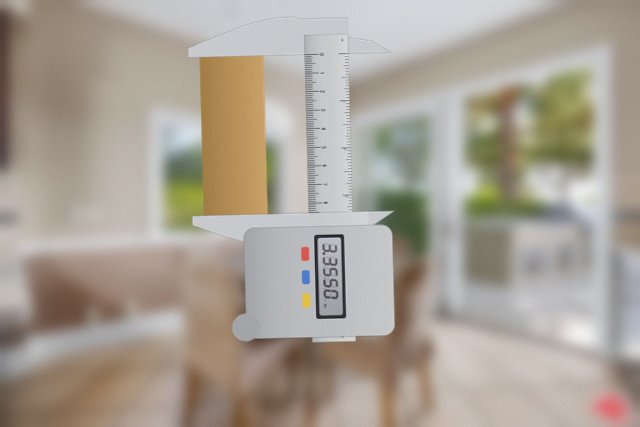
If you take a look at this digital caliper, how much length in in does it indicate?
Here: 3.3550 in
